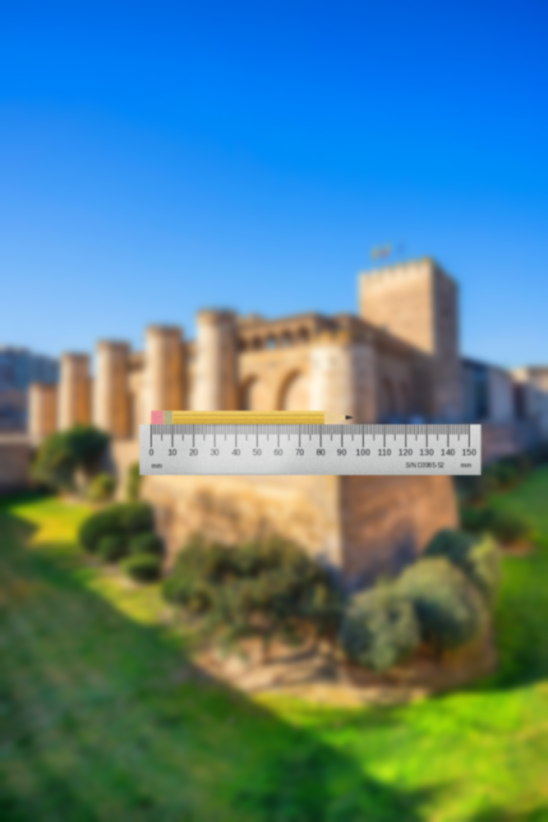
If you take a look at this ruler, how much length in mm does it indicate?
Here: 95 mm
